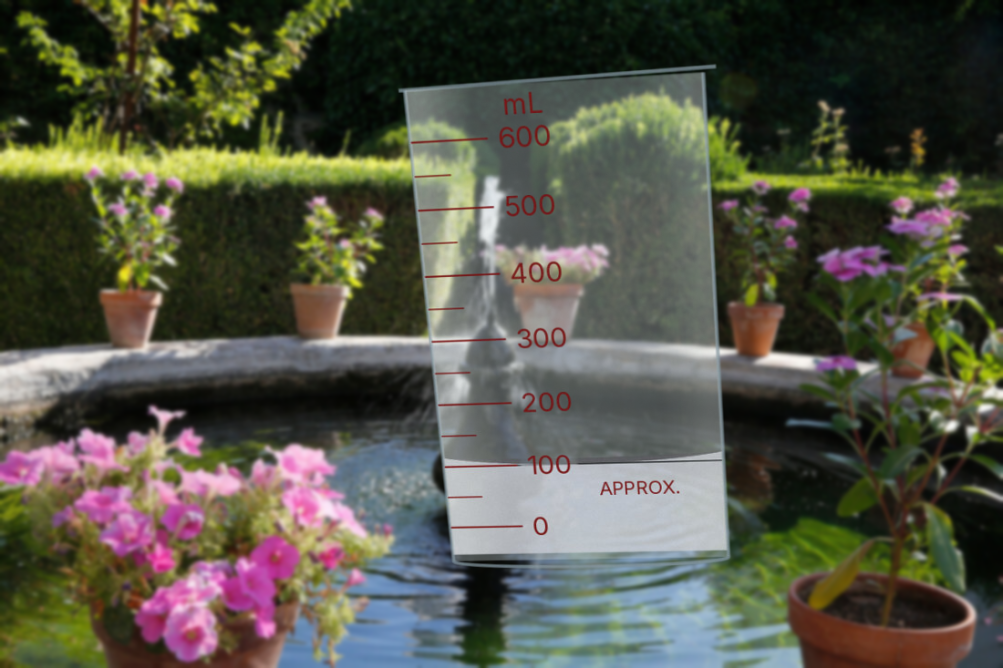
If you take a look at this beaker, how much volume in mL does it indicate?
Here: 100 mL
